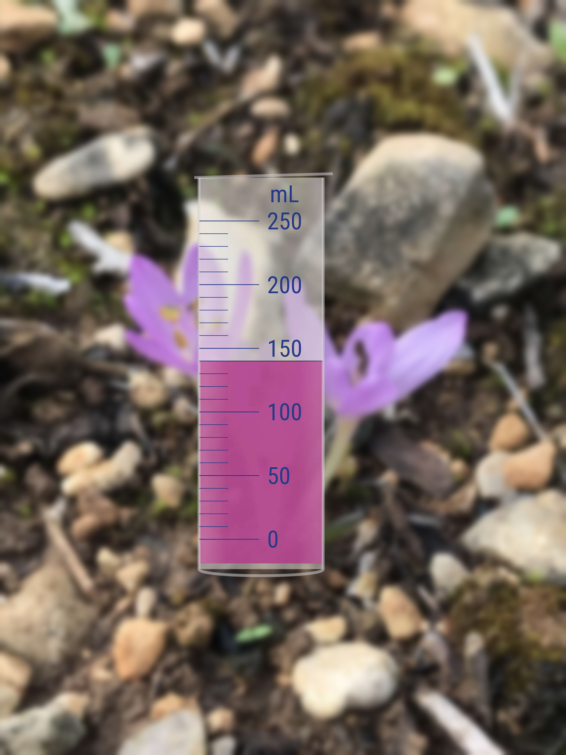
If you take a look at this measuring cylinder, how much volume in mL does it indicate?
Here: 140 mL
